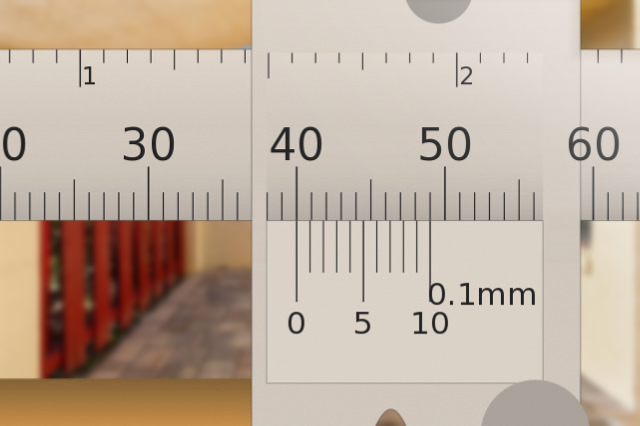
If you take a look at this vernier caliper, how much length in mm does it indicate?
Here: 40.0 mm
